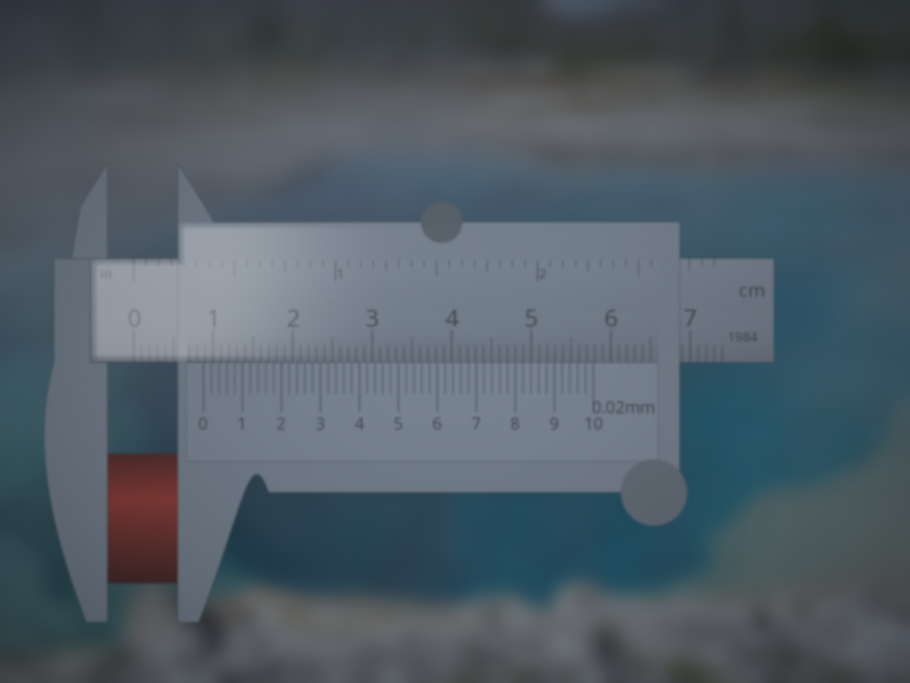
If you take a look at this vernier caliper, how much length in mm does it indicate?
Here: 8.8 mm
